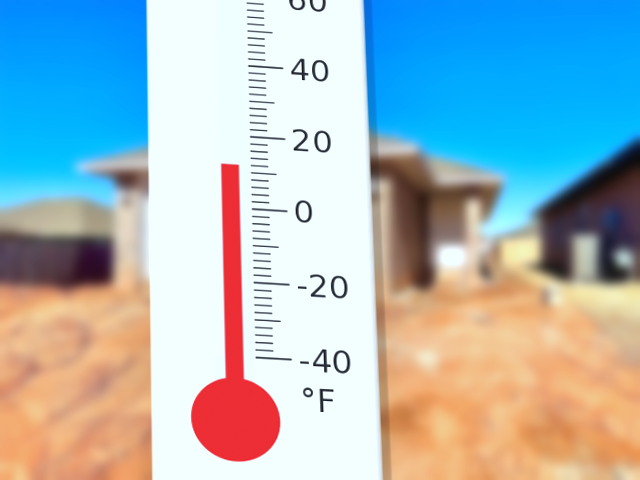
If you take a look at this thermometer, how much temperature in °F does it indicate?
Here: 12 °F
